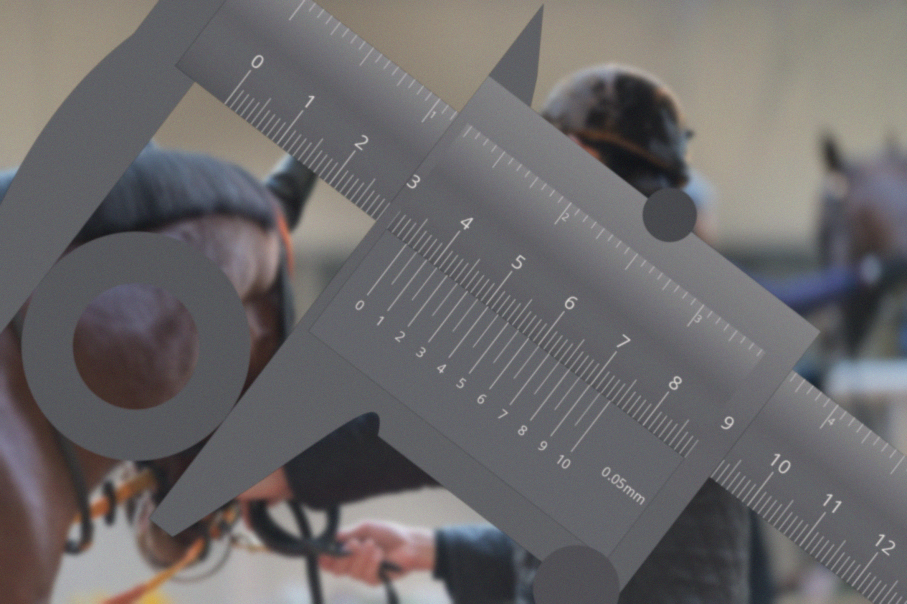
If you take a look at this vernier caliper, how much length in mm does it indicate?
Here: 34.8 mm
